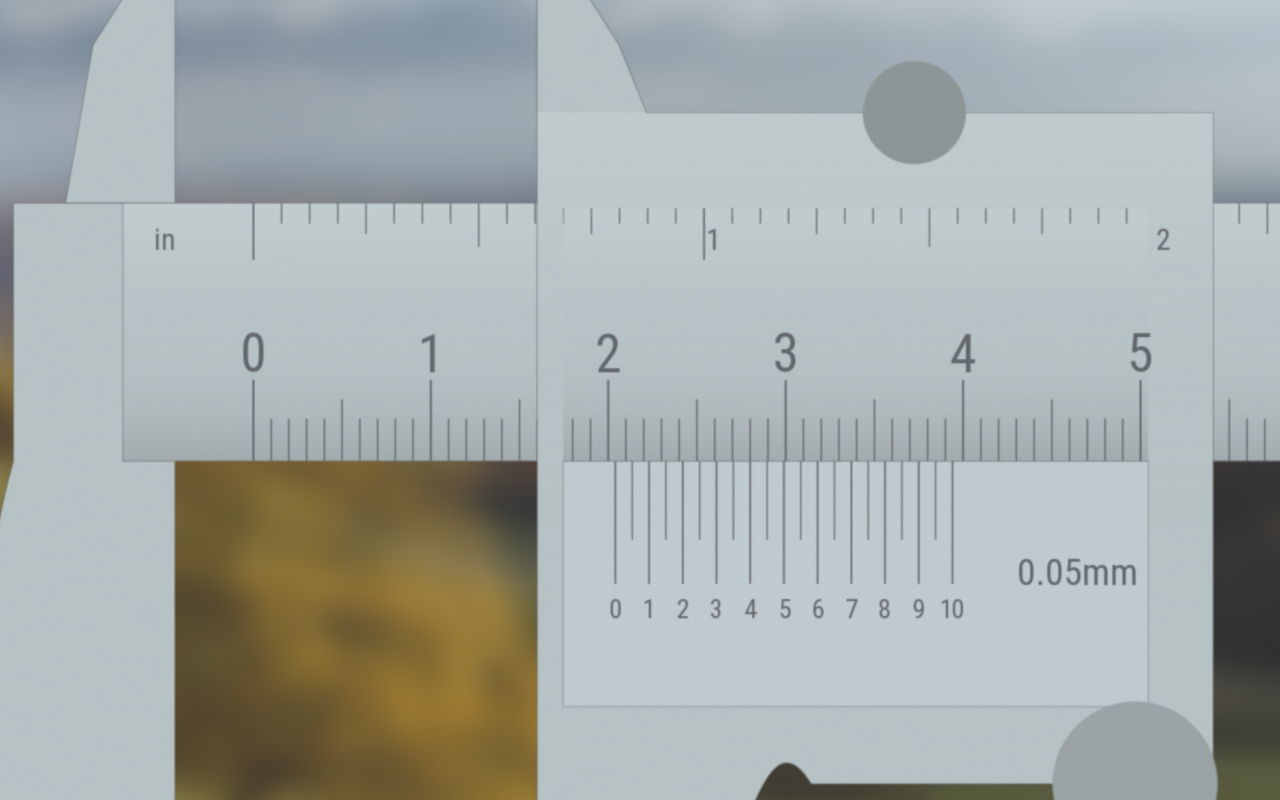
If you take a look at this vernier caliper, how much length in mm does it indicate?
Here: 20.4 mm
